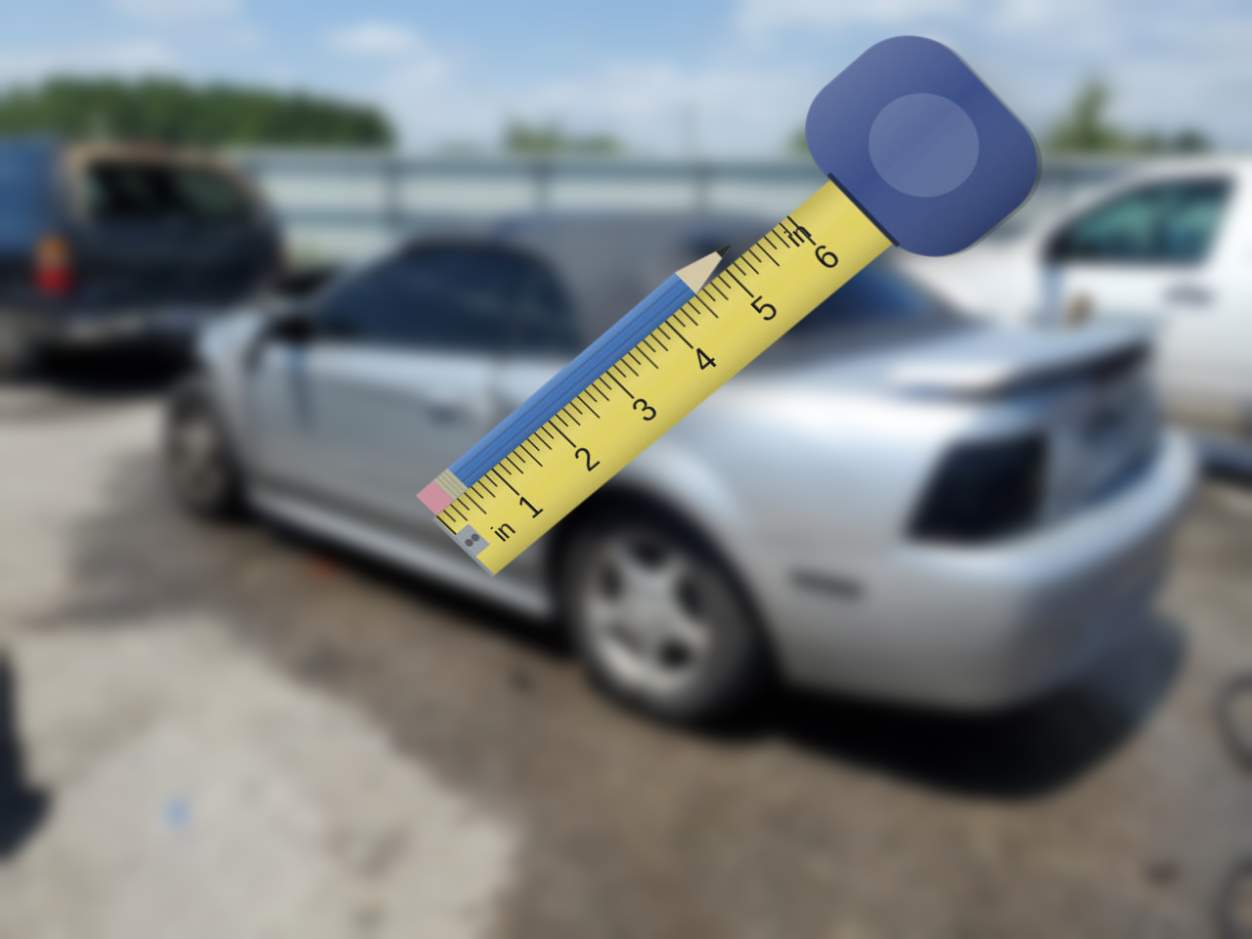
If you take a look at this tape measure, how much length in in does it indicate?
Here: 5.25 in
